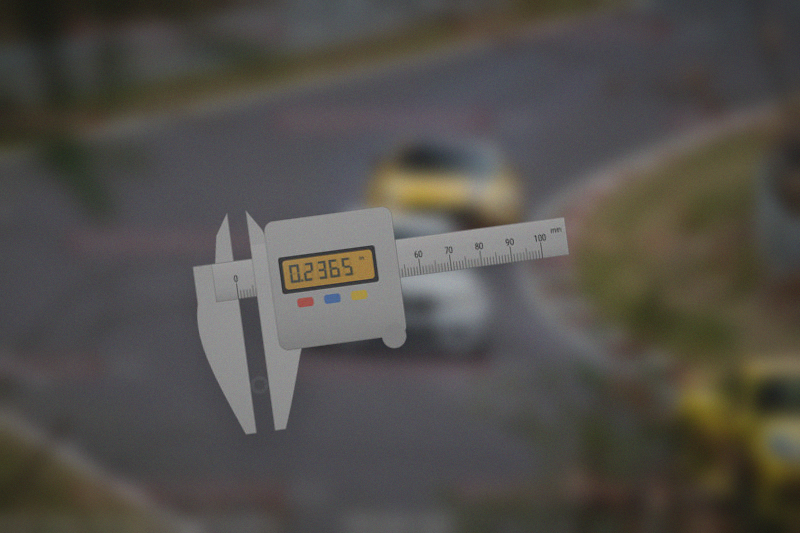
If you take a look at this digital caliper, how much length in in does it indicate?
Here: 0.2365 in
